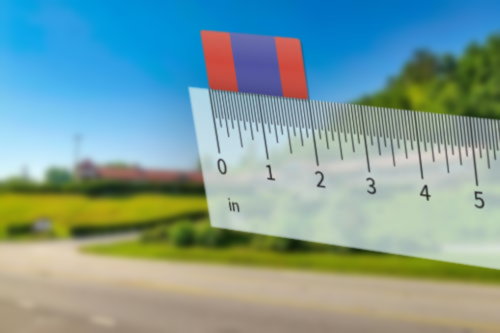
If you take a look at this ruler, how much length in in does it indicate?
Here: 2 in
